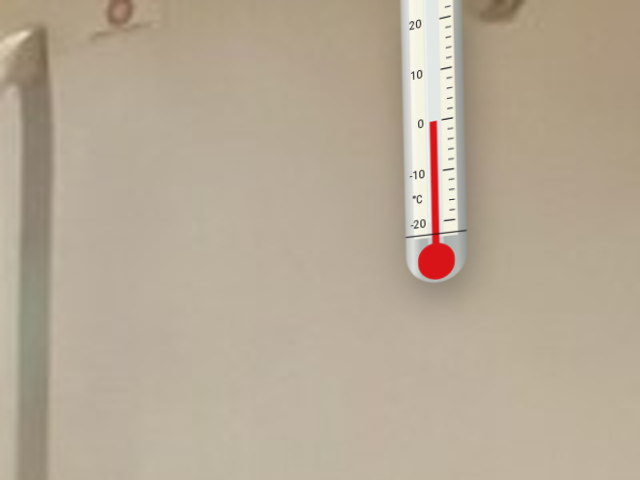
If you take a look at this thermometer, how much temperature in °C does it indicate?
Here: 0 °C
